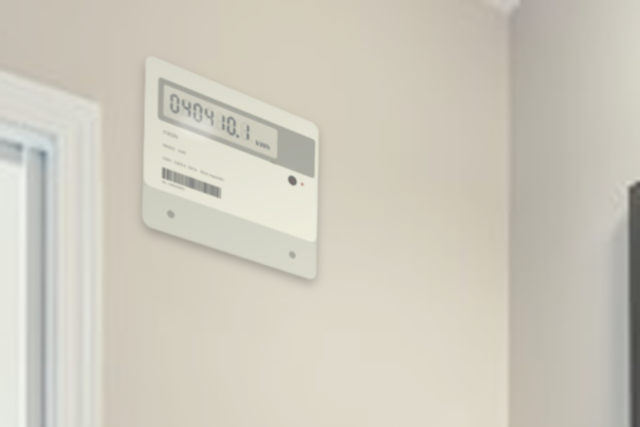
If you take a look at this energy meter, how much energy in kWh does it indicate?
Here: 40410.1 kWh
